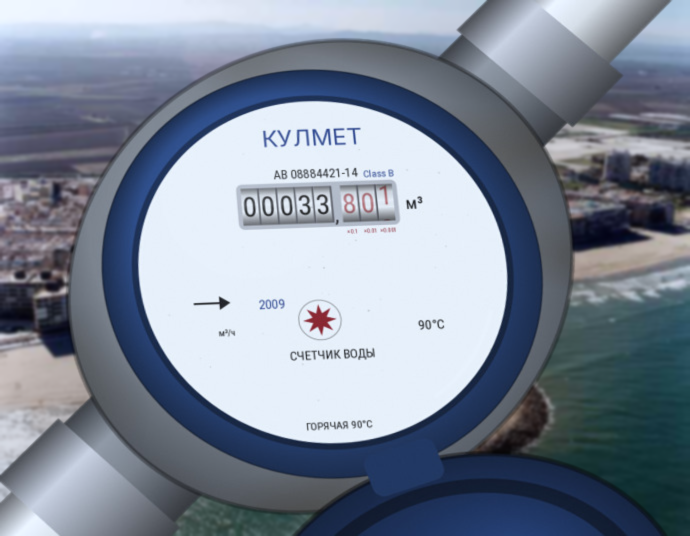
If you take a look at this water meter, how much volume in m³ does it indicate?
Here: 33.801 m³
